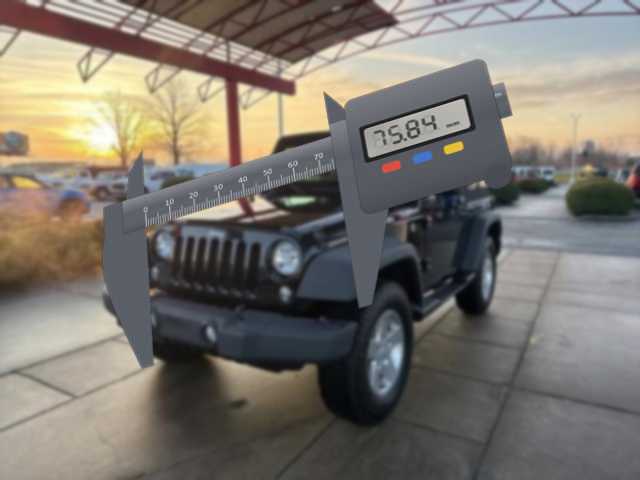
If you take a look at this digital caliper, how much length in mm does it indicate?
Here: 75.84 mm
